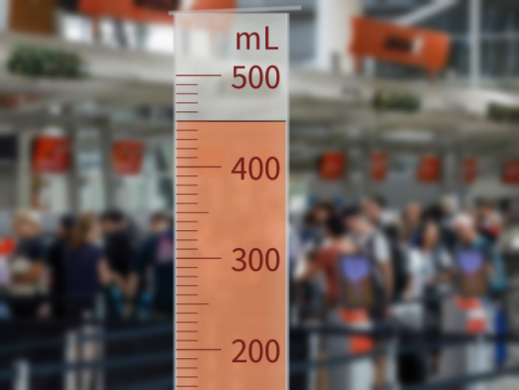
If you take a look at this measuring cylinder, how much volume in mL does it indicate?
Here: 450 mL
